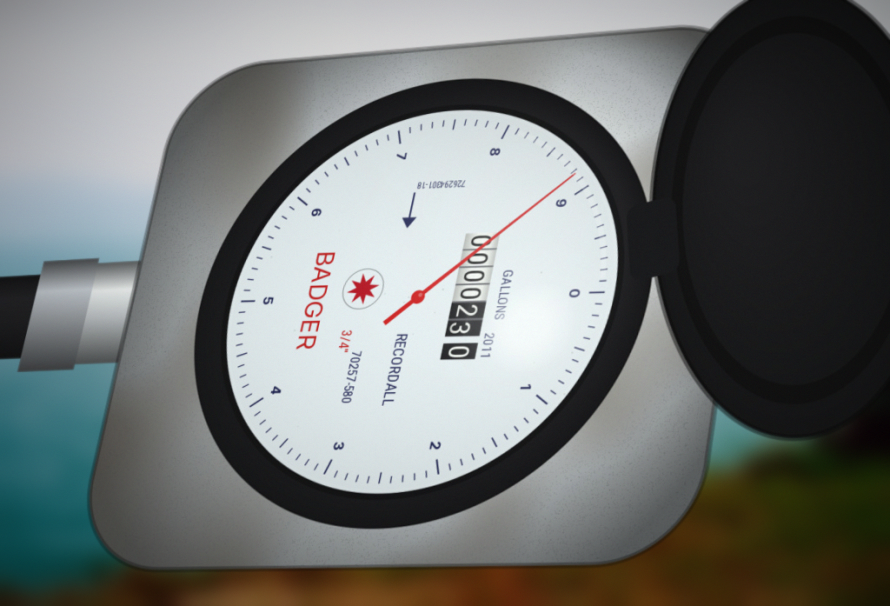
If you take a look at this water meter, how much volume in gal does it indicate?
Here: 228.8 gal
